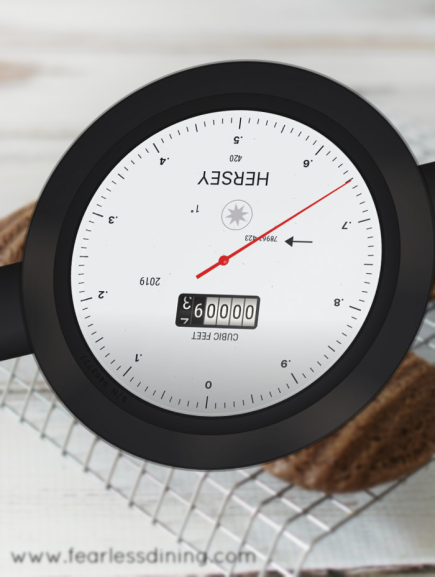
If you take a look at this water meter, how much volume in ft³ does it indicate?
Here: 92.65 ft³
